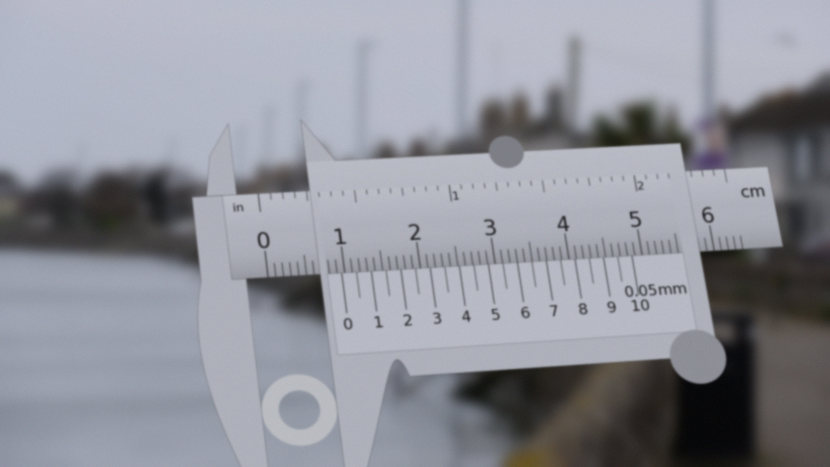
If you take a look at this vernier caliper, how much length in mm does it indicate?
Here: 9.6 mm
